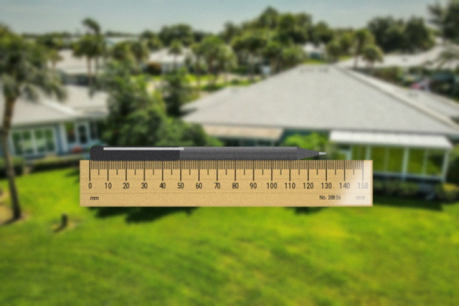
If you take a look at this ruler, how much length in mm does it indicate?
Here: 130 mm
